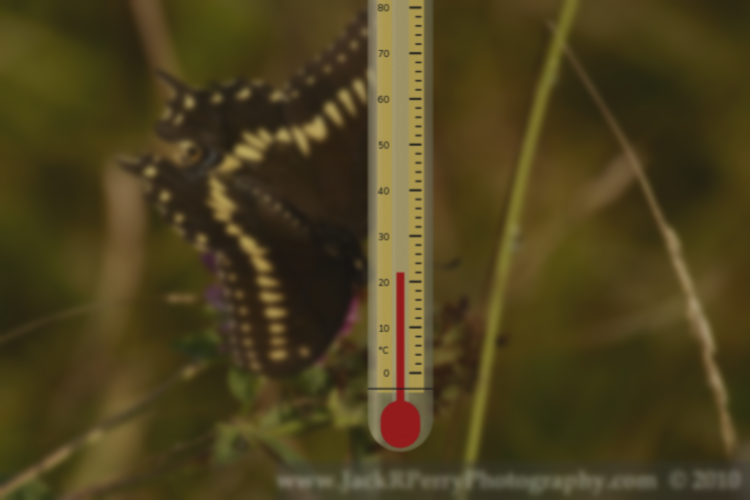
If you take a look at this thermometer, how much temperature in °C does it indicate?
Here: 22 °C
